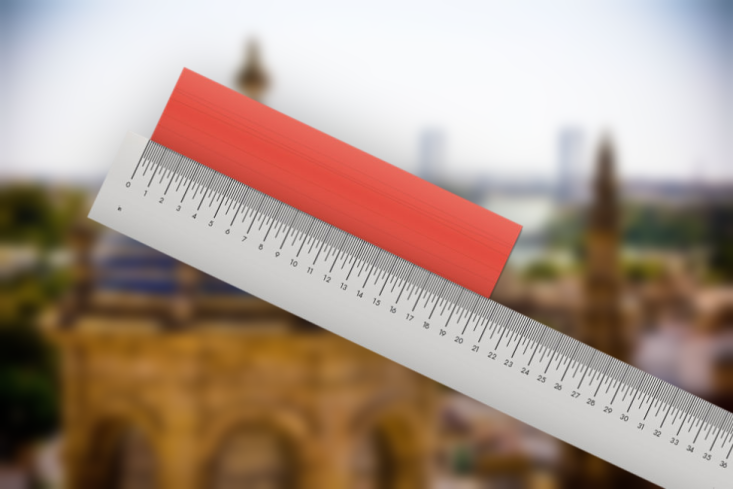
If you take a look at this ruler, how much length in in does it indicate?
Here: 20.5 in
